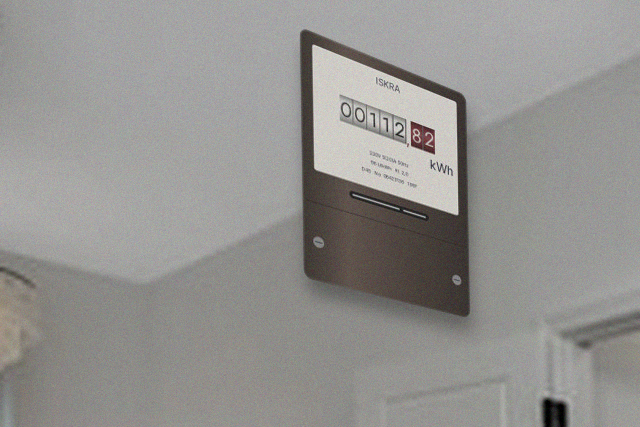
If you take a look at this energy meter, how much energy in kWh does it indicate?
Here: 112.82 kWh
